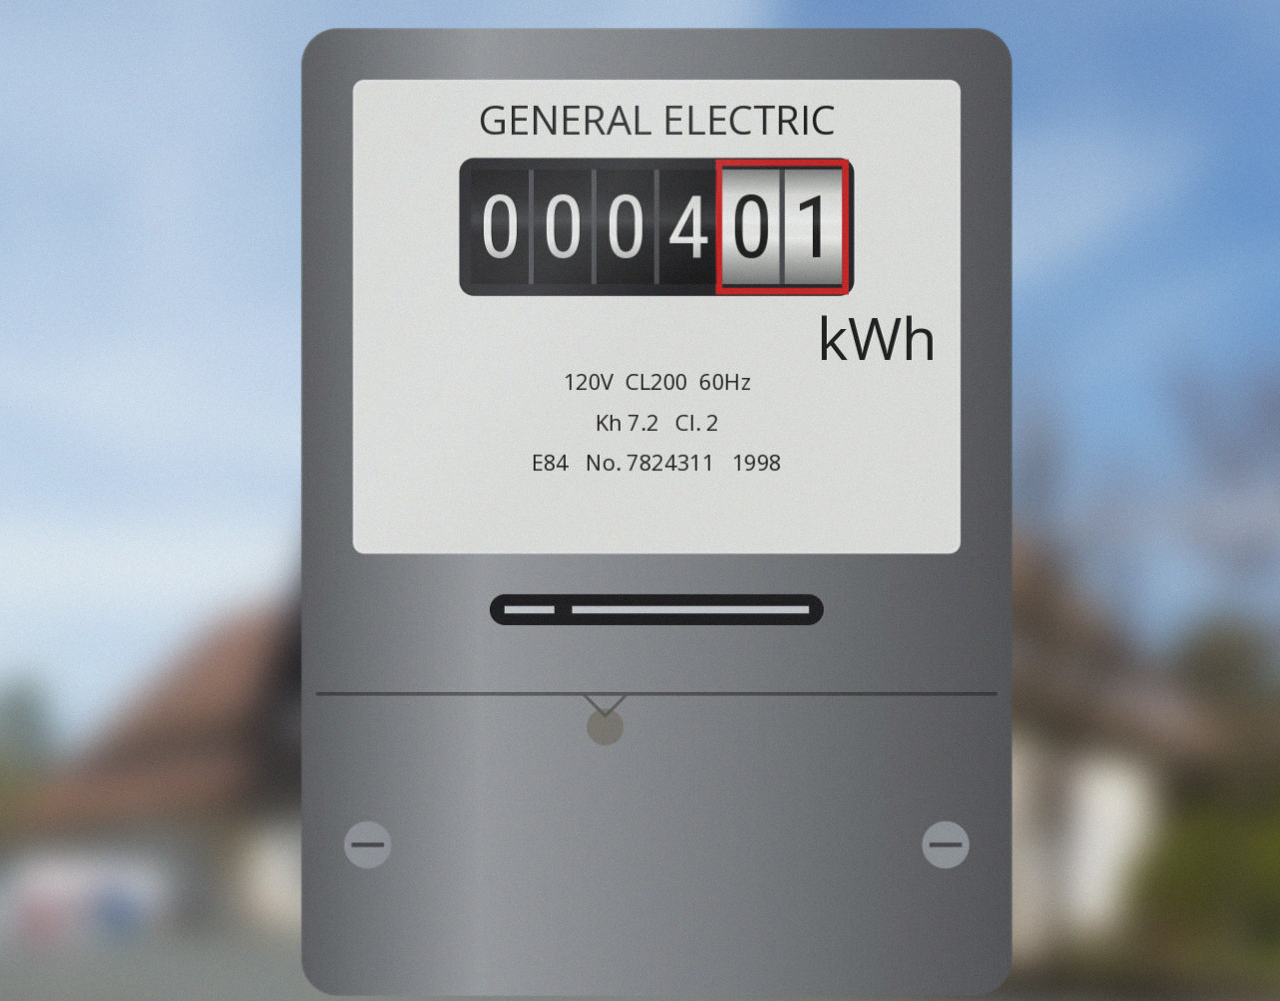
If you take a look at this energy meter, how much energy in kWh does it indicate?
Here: 4.01 kWh
